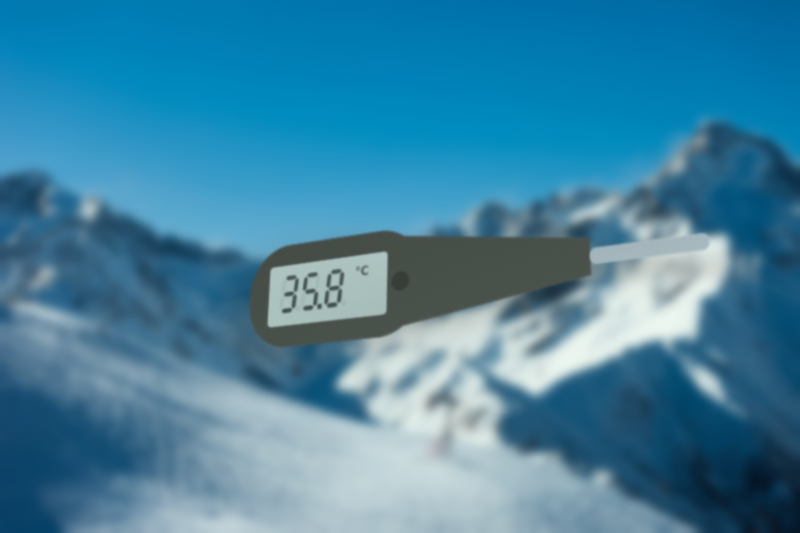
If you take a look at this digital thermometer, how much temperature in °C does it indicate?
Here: 35.8 °C
